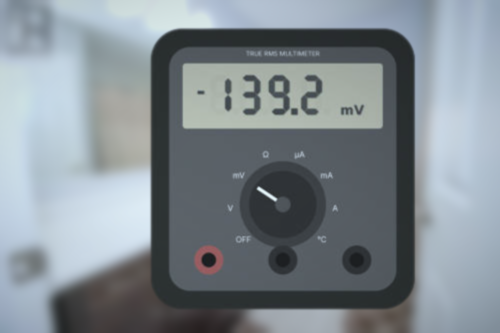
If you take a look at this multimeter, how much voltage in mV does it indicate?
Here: -139.2 mV
